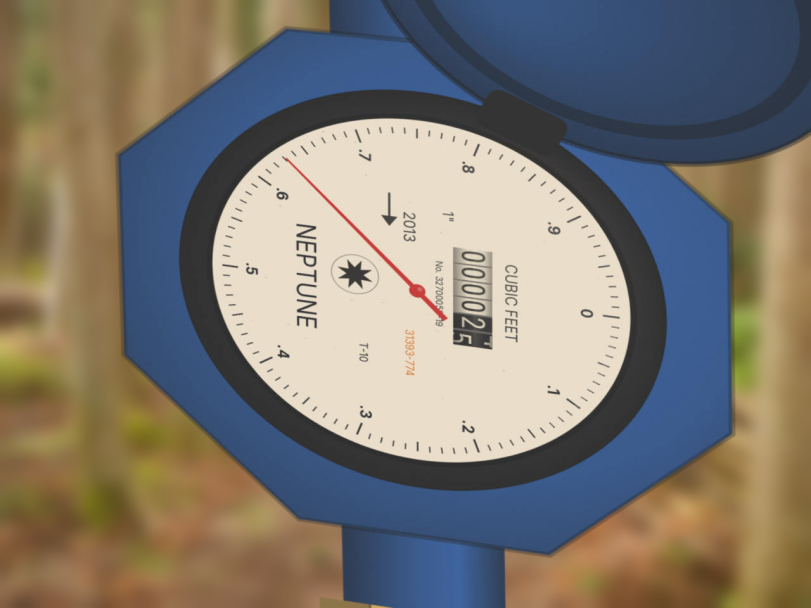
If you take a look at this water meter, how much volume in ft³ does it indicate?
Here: 24.63 ft³
